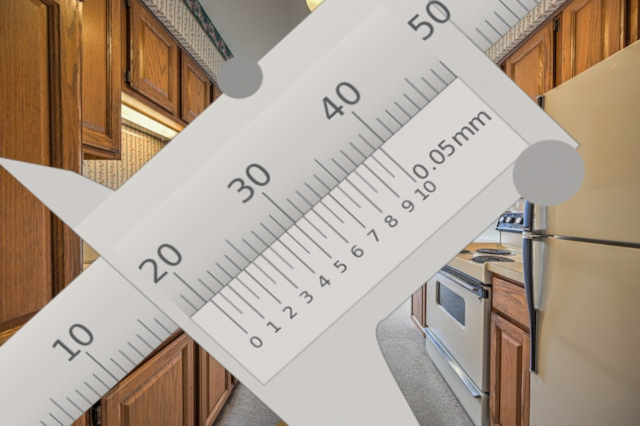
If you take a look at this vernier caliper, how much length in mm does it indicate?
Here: 20.4 mm
